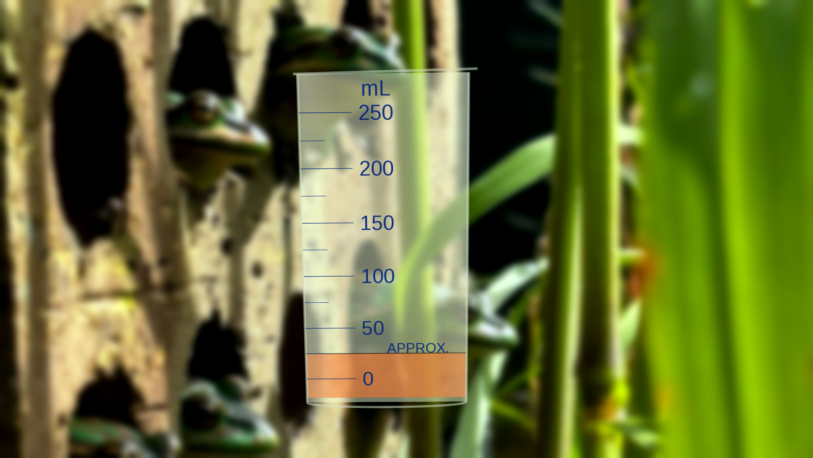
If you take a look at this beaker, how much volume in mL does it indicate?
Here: 25 mL
